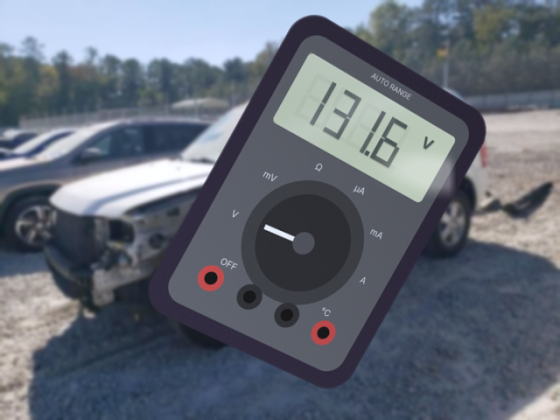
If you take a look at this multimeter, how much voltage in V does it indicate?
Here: 131.6 V
